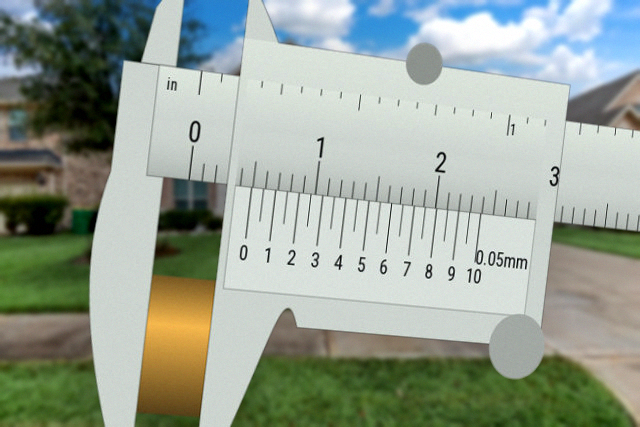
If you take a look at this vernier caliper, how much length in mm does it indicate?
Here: 4.9 mm
